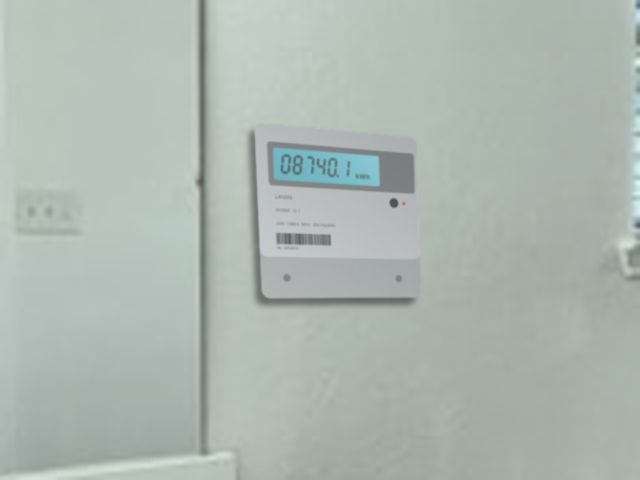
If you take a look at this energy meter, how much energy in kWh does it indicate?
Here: 8740.1 kWh
